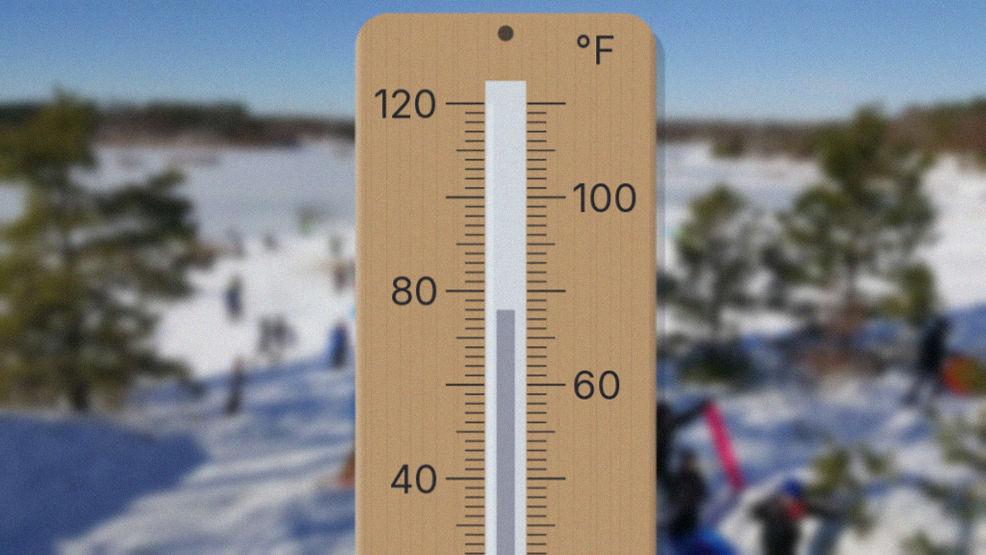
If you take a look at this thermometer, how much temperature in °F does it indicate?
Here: 76 °F
